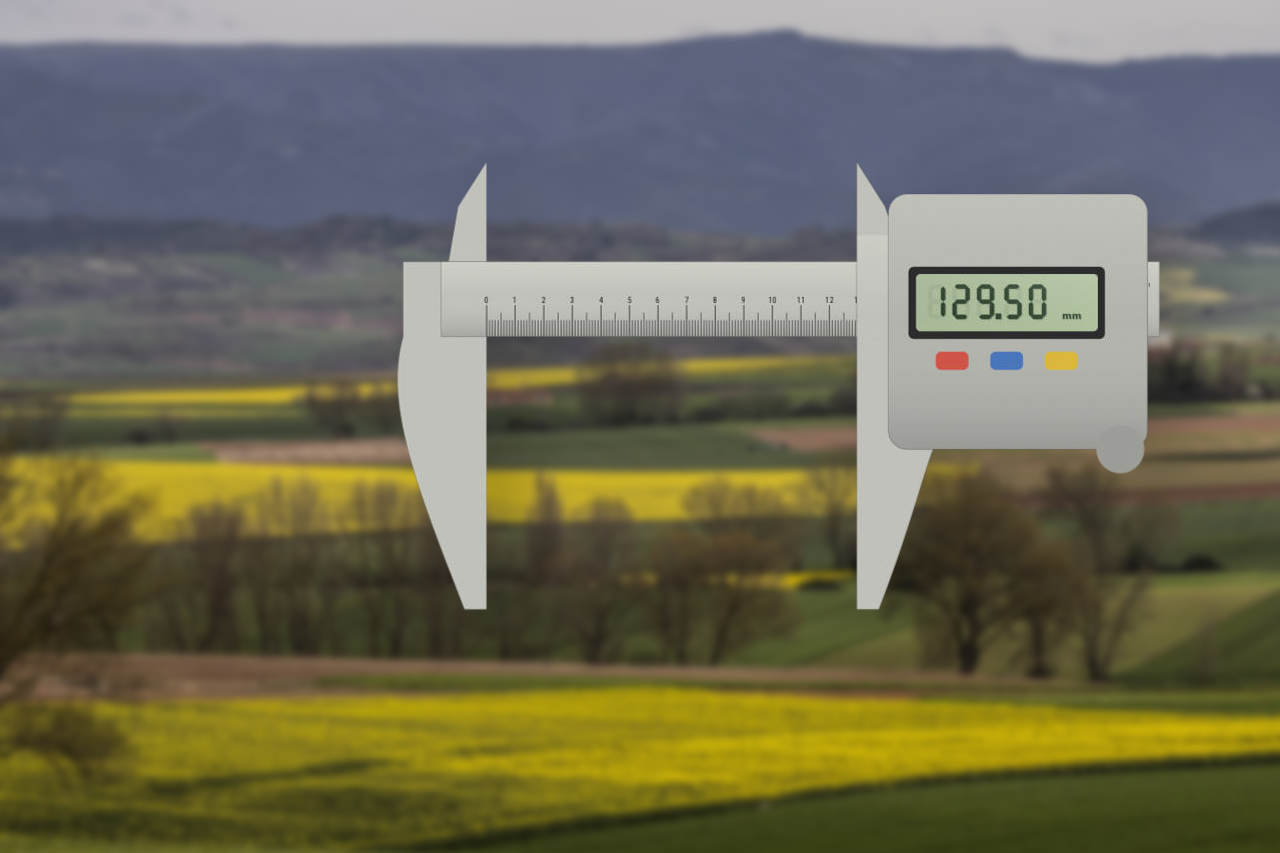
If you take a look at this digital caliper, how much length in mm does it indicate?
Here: 129.50 mm
